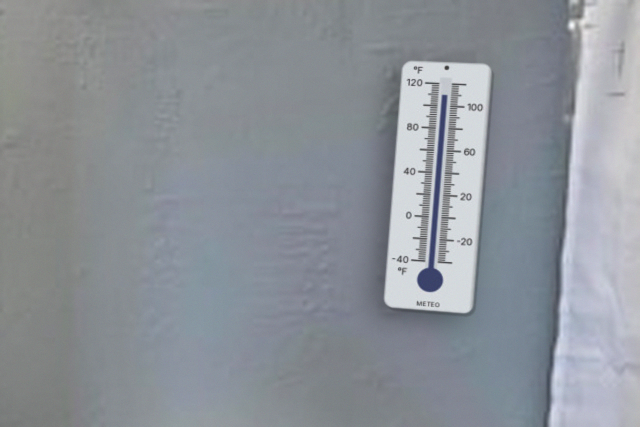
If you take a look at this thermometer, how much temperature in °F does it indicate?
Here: 110 °F
